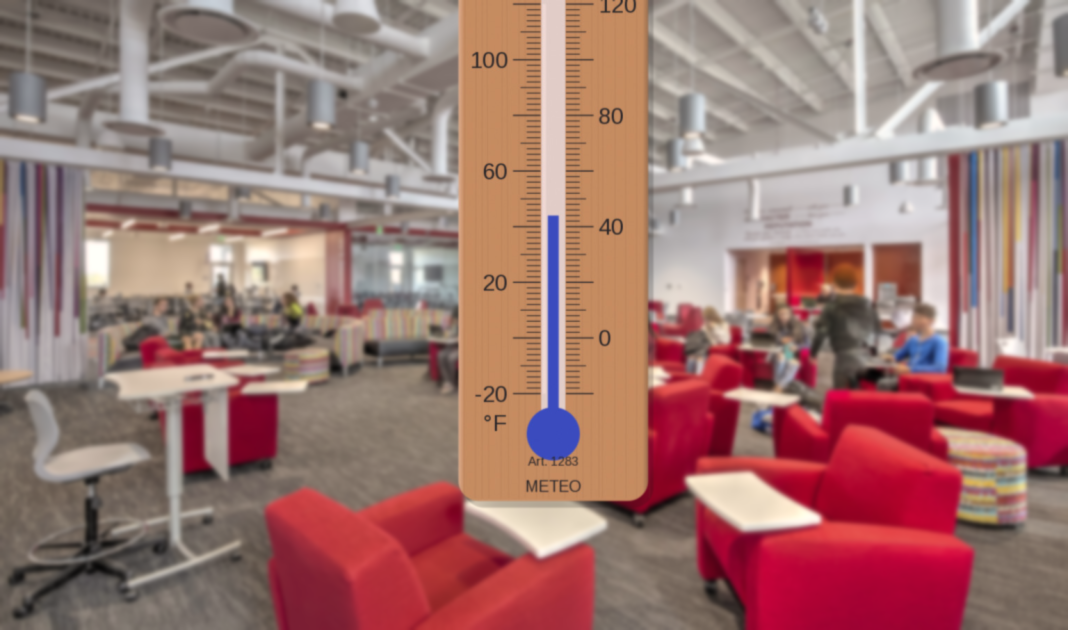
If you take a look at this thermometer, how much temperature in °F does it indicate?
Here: 44 °F
